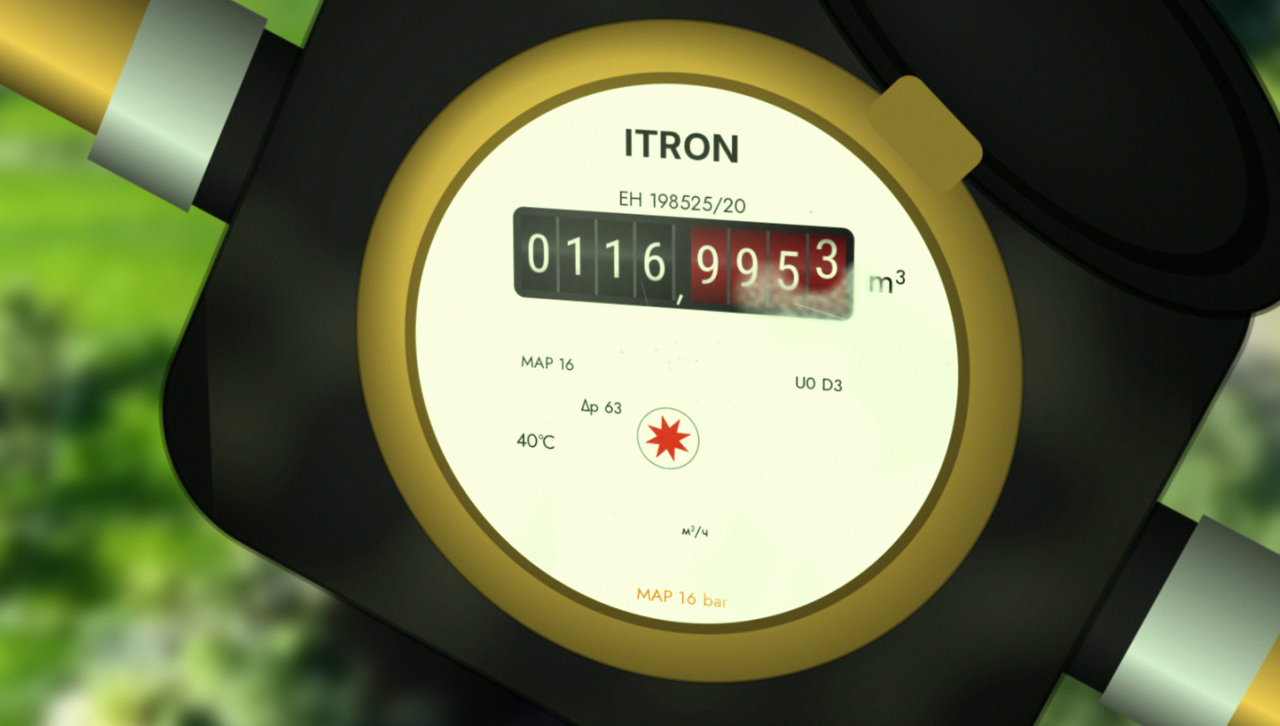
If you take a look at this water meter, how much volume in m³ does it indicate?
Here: 116.9953 m³
